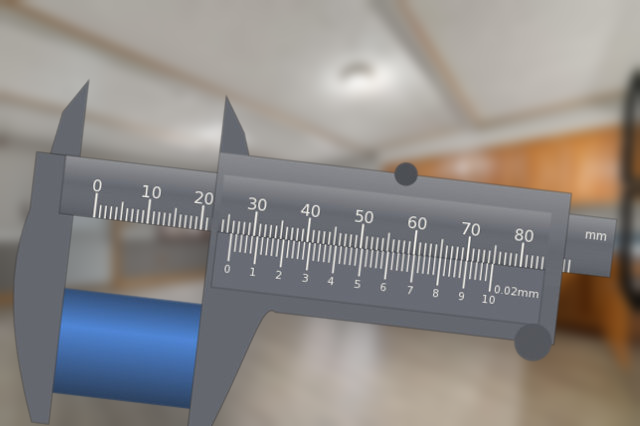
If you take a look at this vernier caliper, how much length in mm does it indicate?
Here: 25.8 mm
